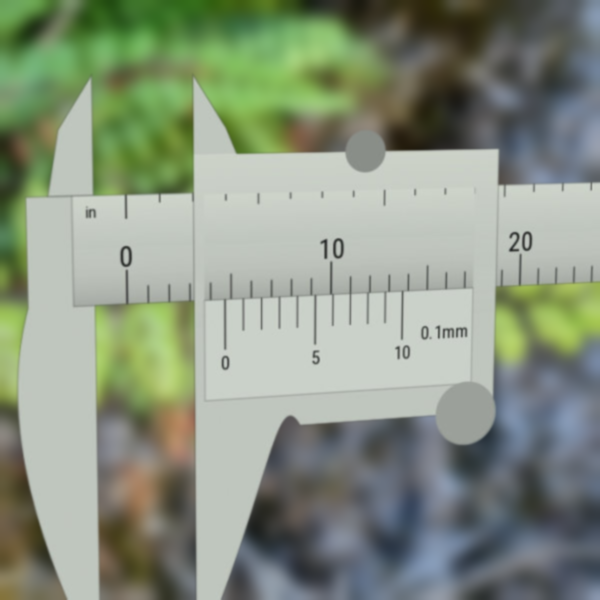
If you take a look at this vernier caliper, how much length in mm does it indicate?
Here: 4.7 mm
